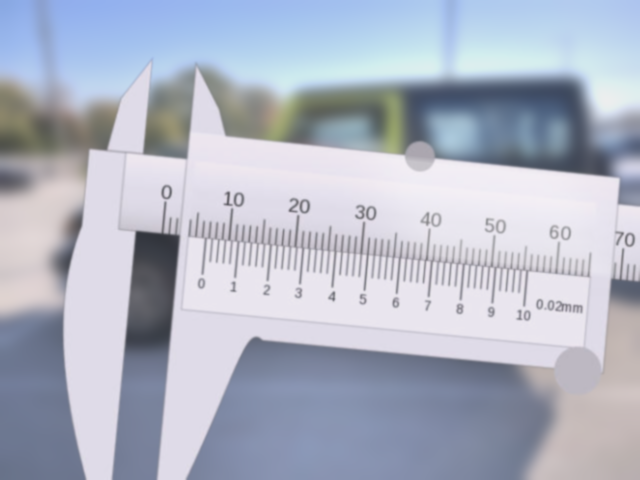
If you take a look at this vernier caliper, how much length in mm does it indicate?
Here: 6.5 mm
